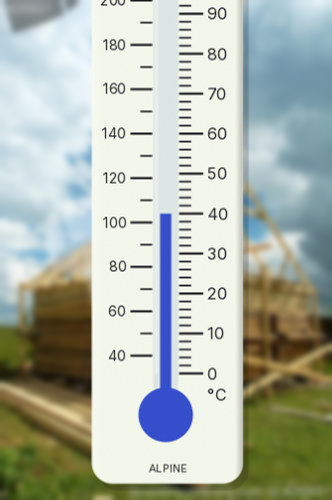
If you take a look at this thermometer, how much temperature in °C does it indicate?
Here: 40 °C
